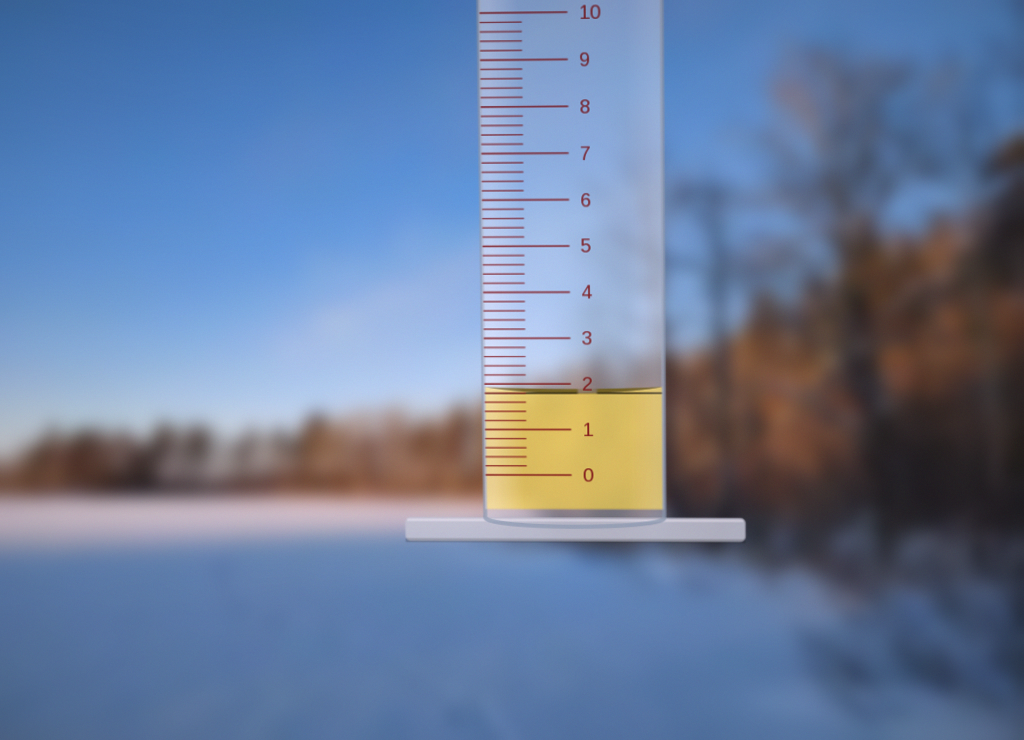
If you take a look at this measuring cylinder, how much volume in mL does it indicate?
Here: 1.8 mL
